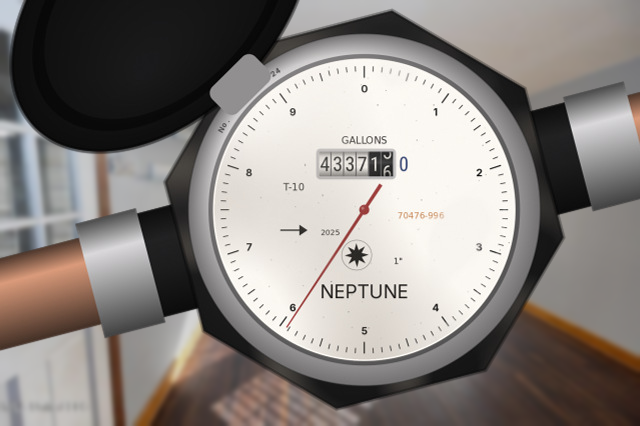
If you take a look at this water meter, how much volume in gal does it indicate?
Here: 4337155.9 gal
